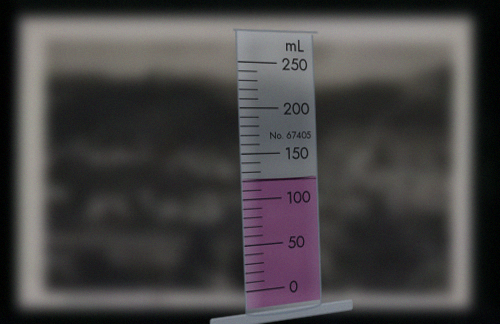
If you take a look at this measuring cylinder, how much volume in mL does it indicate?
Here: 120 mL
